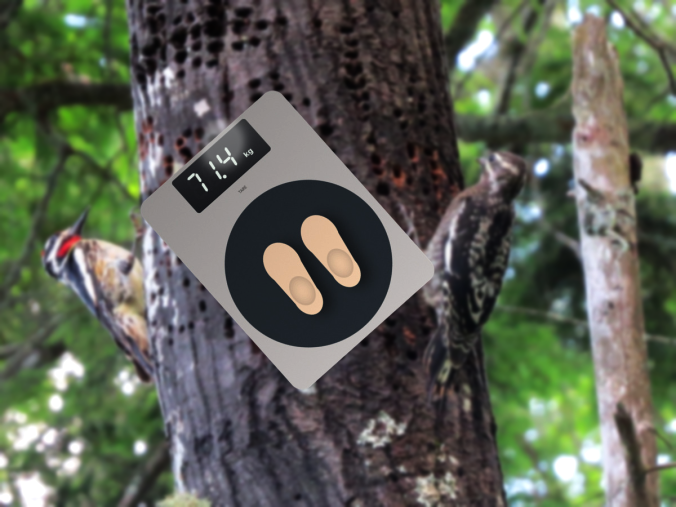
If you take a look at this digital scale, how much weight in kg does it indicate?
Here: 71.4 kg
